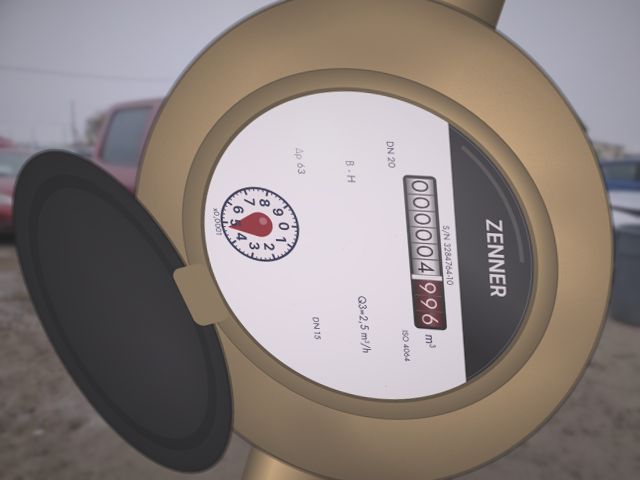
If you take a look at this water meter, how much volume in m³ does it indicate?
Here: 4.9964 m³
